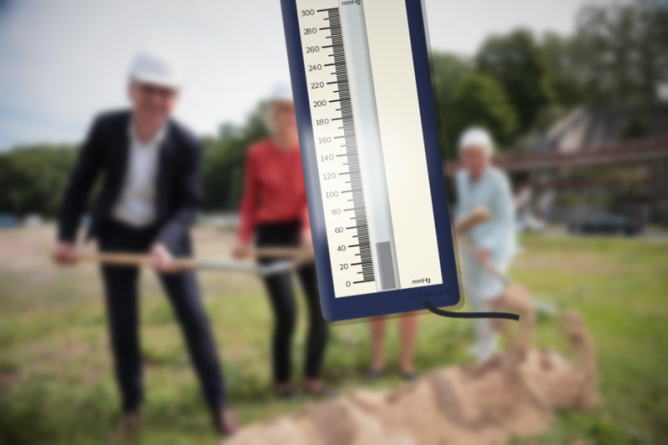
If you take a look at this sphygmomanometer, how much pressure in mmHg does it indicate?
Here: 40 mmHg
